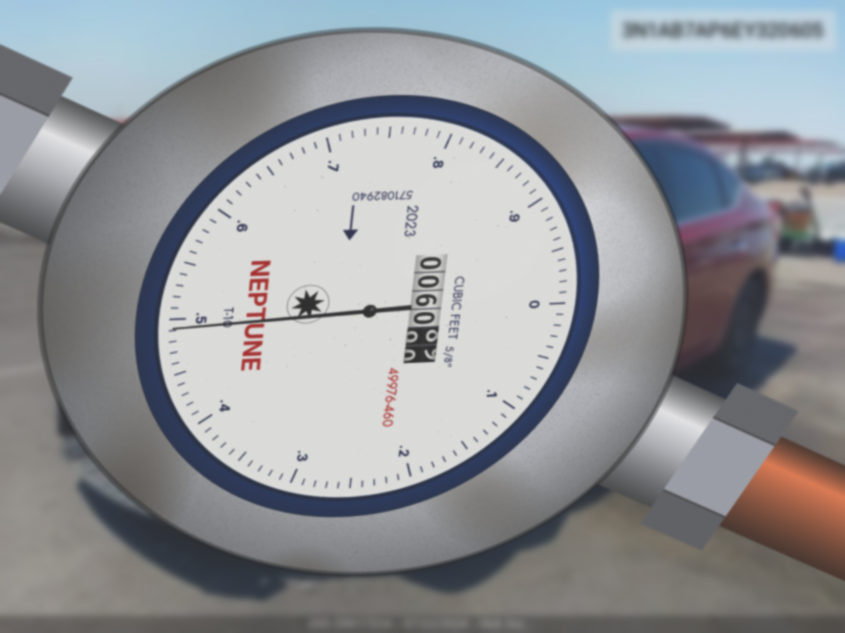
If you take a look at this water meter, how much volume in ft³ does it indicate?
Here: 6089.49 ft³
